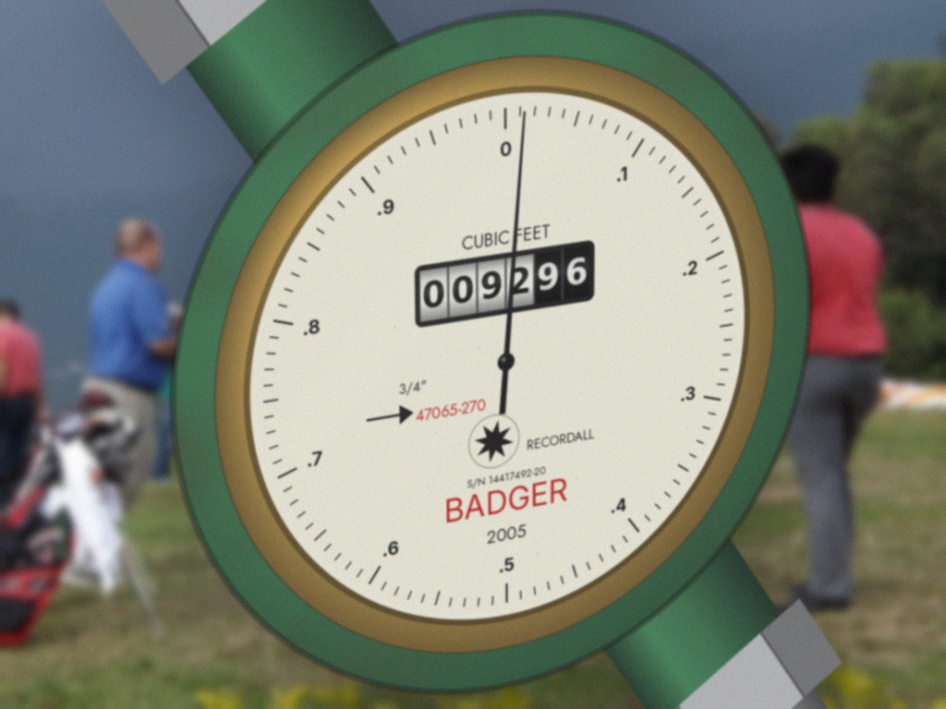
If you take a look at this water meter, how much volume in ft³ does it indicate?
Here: 9296.01 ft³
